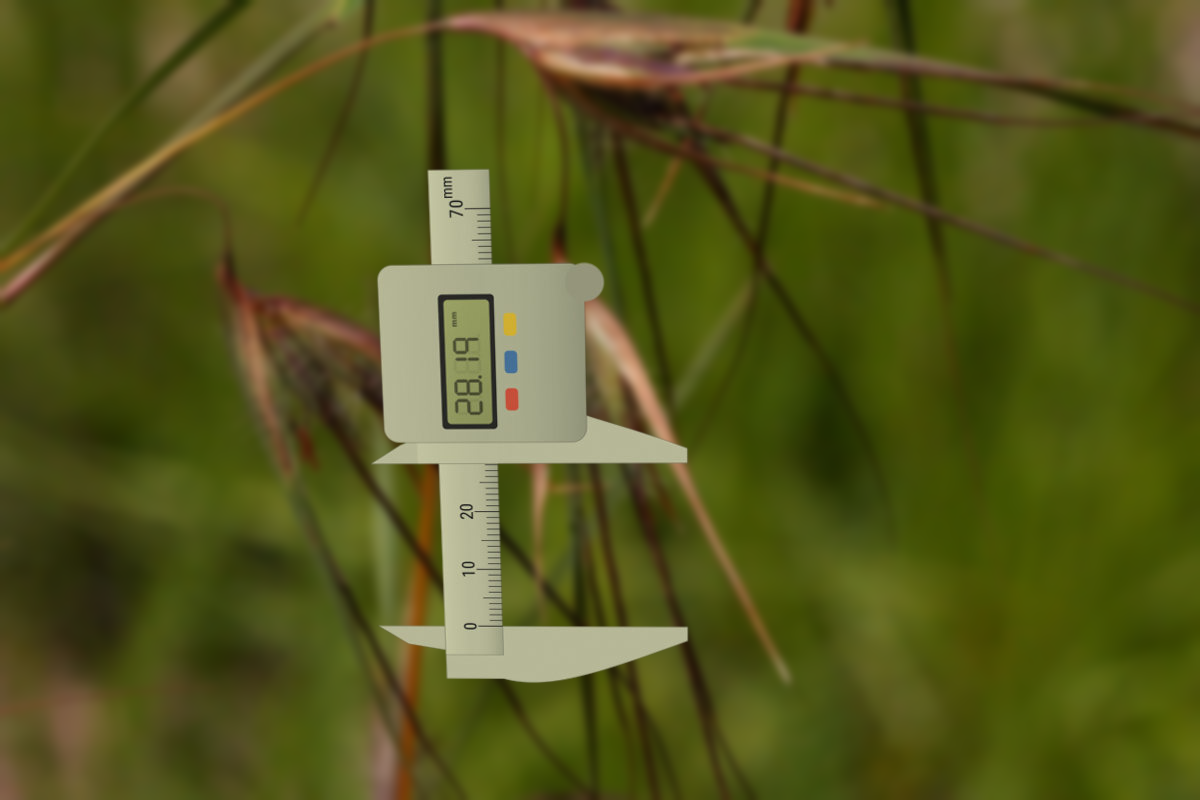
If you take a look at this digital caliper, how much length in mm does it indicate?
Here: 28.19 mm
